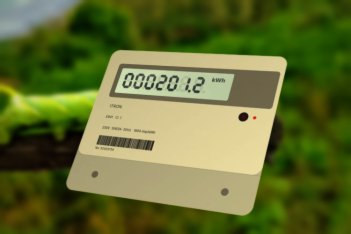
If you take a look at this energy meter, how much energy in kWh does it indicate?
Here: 201.2 kWh
